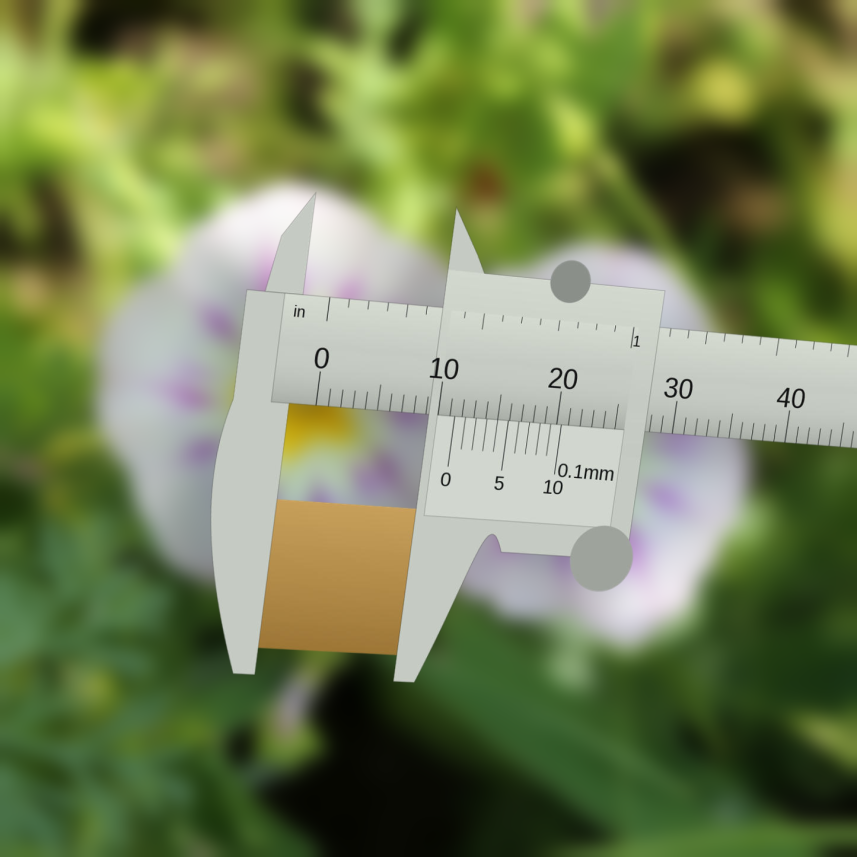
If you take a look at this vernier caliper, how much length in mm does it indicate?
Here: 11.4 mm
